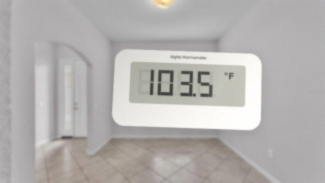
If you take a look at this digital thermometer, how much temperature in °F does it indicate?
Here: 103.5 °F
